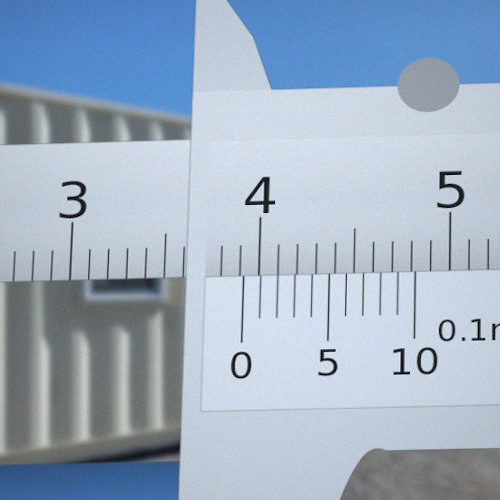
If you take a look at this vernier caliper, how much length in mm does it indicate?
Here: 39.2 mm
